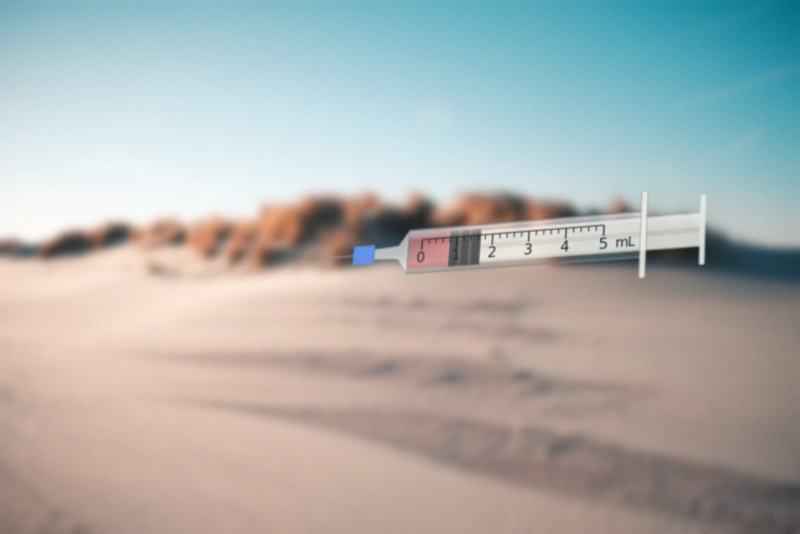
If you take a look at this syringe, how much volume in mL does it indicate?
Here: 0.8 mL
